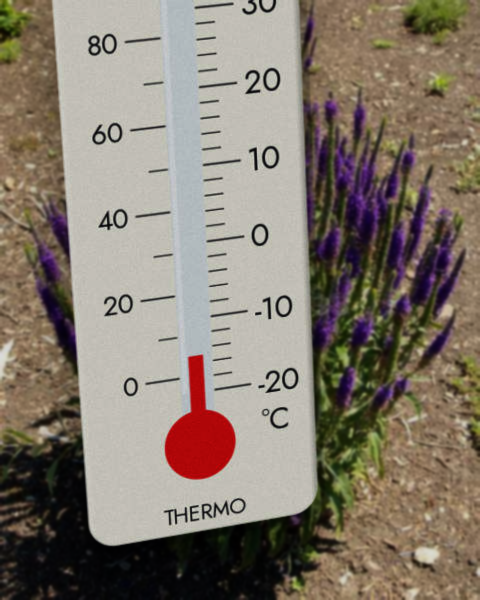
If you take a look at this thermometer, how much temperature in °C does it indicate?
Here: -15 °C
